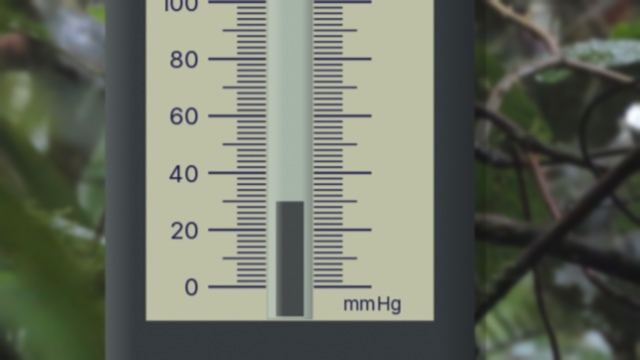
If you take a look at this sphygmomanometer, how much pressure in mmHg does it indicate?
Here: 30 mmHg
